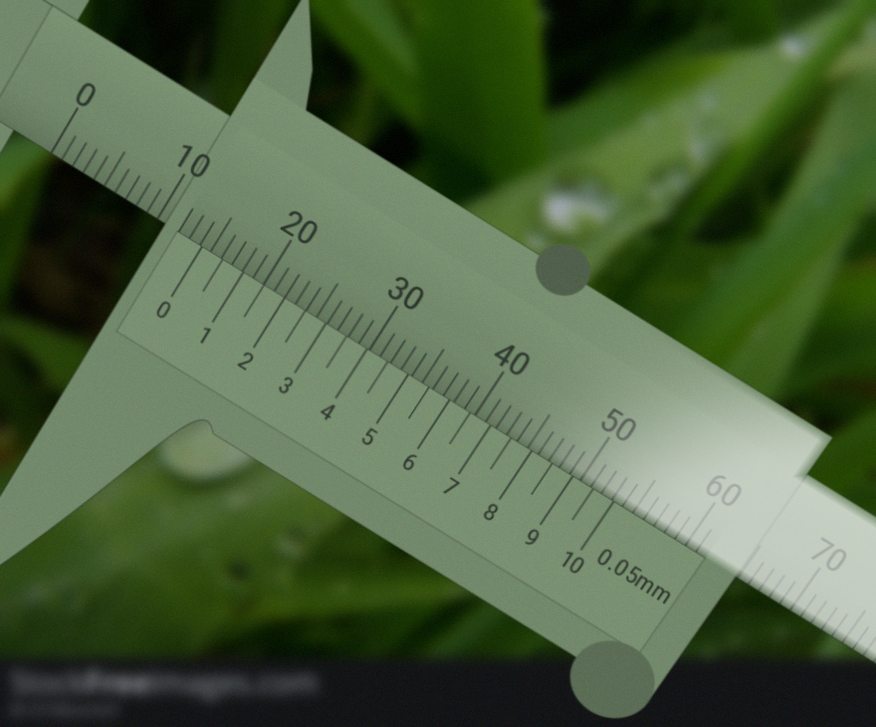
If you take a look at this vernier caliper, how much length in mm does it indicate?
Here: 14.2 mm
